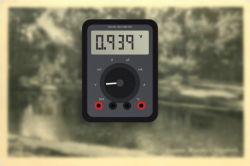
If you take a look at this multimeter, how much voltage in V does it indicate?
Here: 0.939 V
